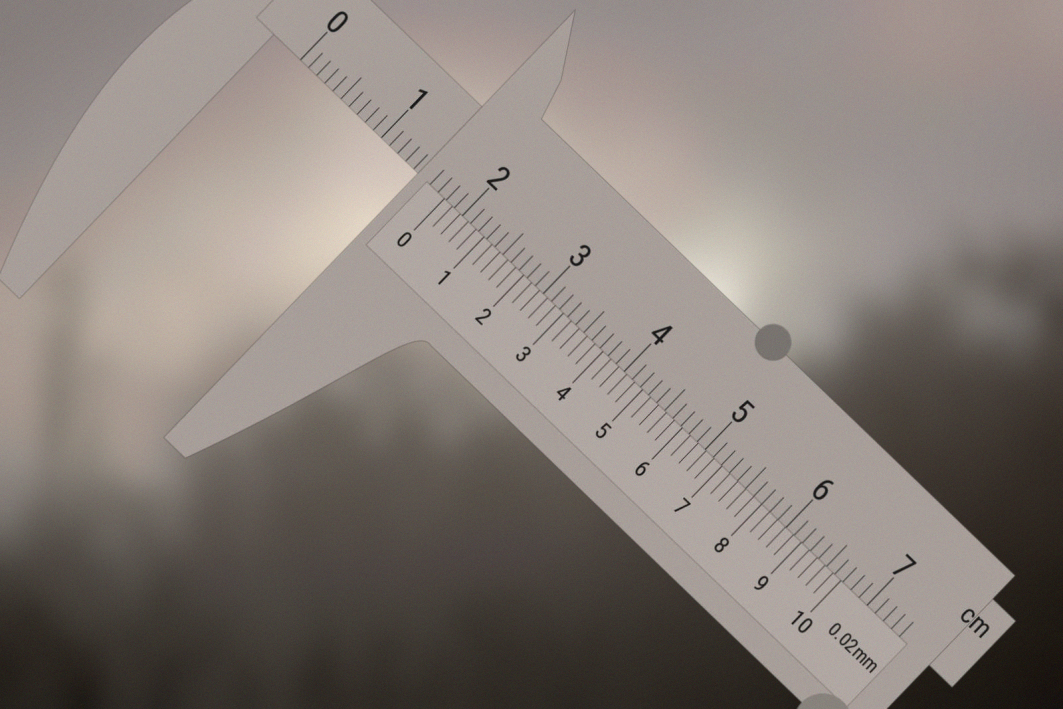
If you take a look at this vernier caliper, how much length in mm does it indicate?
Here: 17.8 mm
